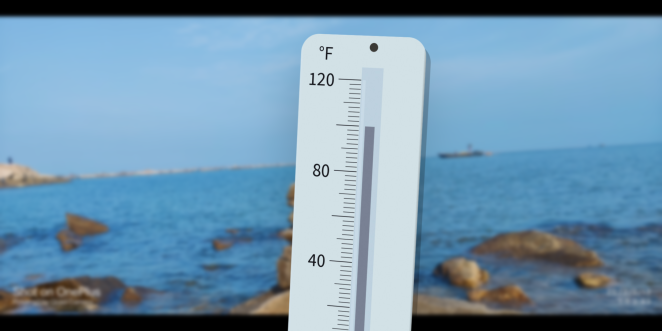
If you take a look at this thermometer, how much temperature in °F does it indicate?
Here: 100 °F
